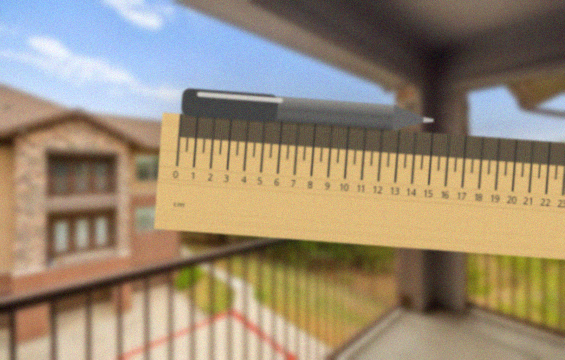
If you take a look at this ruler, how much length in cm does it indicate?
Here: 15 cm
